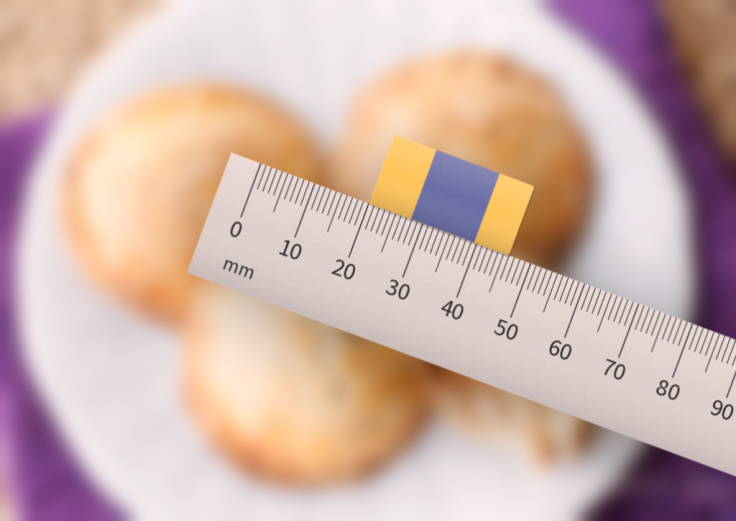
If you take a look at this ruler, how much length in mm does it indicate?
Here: 26 mm
